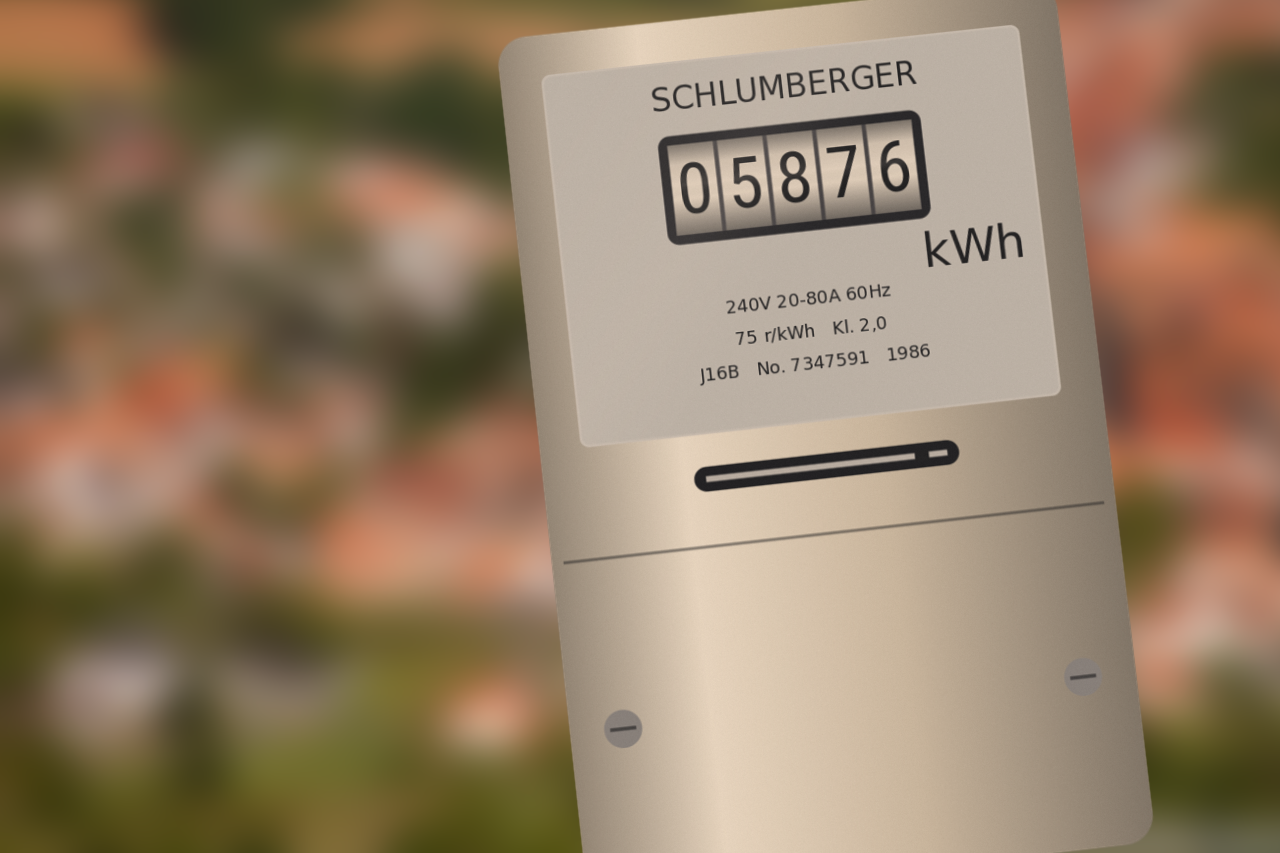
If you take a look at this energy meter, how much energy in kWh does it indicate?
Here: 5876 kWh
